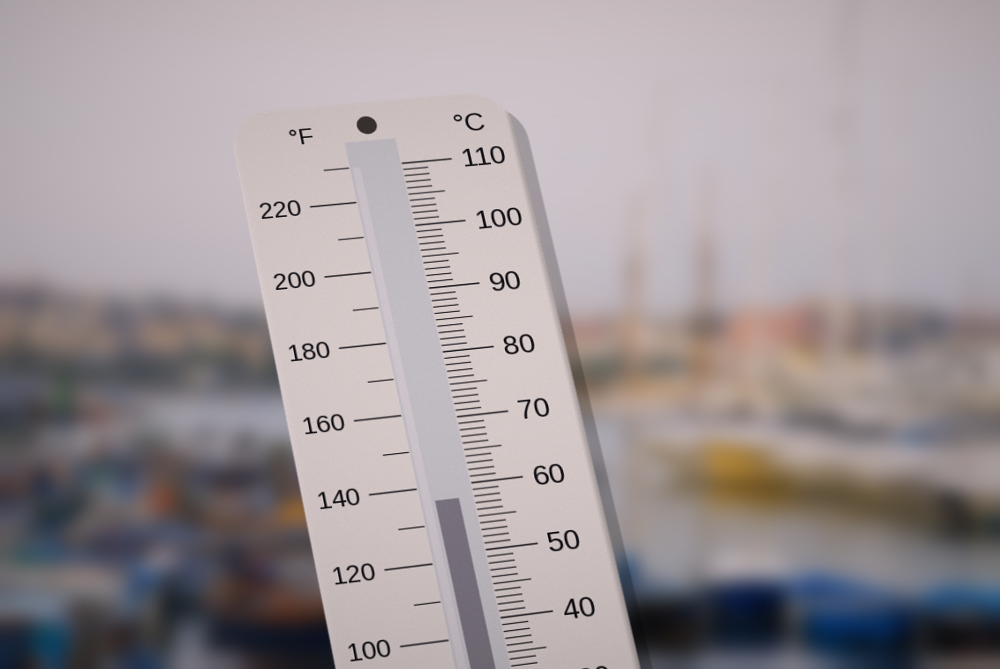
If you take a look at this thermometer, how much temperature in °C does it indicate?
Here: 58 °C
